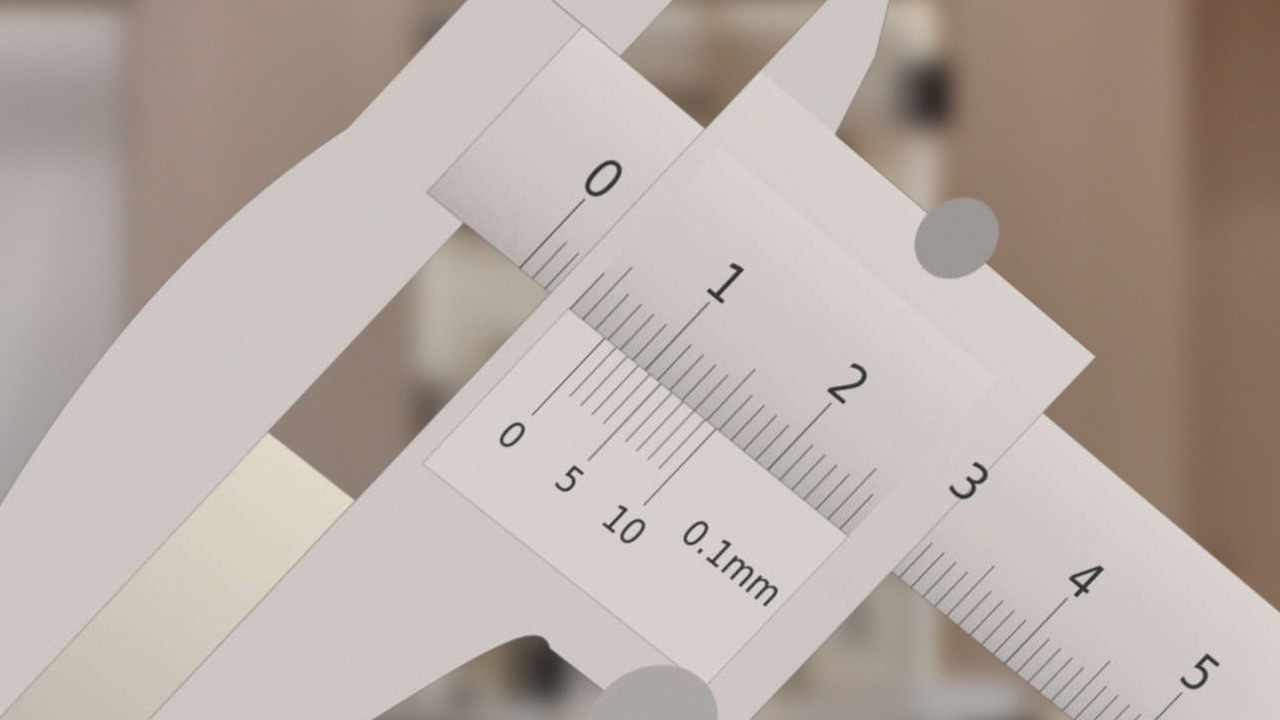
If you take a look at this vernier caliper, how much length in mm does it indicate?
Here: 6.8 mm
